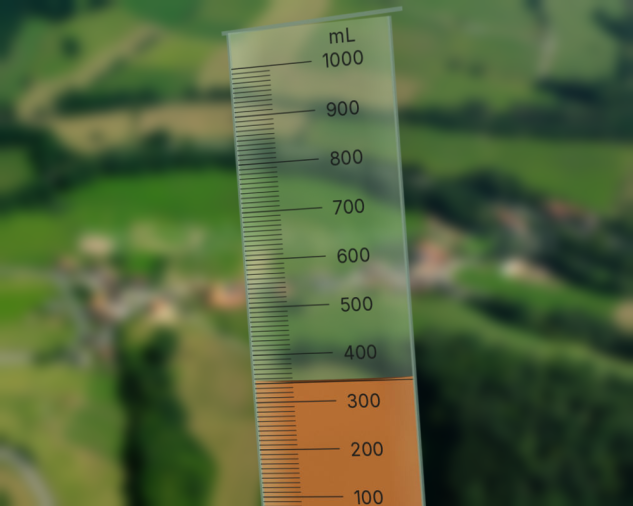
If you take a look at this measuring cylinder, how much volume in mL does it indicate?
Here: 340 mL
